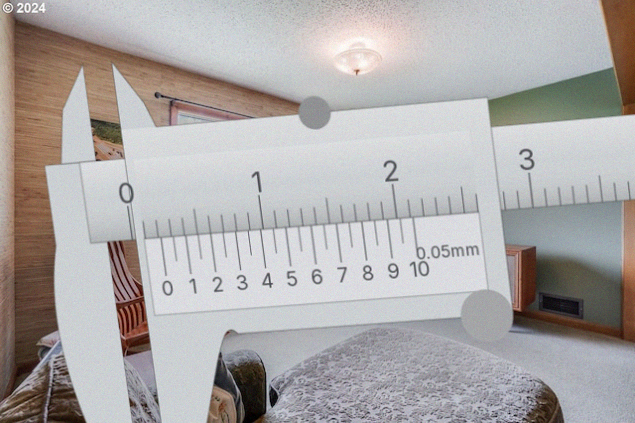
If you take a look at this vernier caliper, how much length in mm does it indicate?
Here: 2.2 mm
